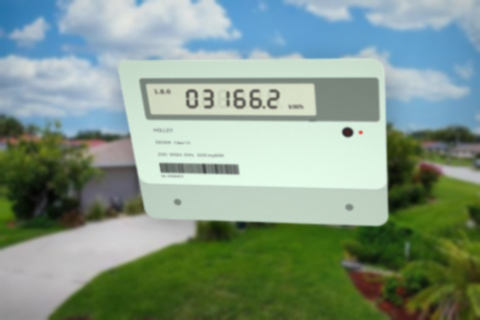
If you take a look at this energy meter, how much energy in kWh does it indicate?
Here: 3166.2 kWh
